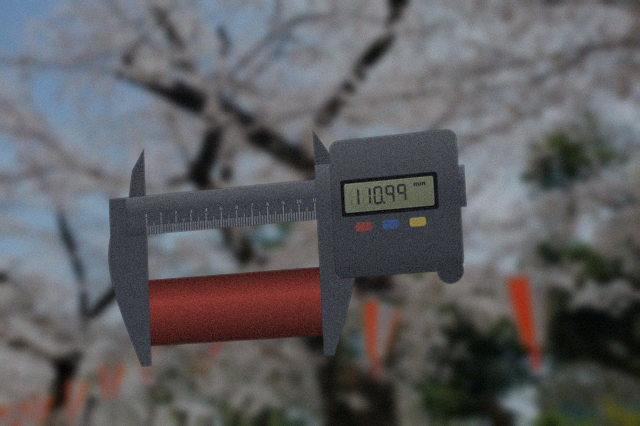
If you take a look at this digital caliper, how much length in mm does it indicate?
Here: 110.99 mm
